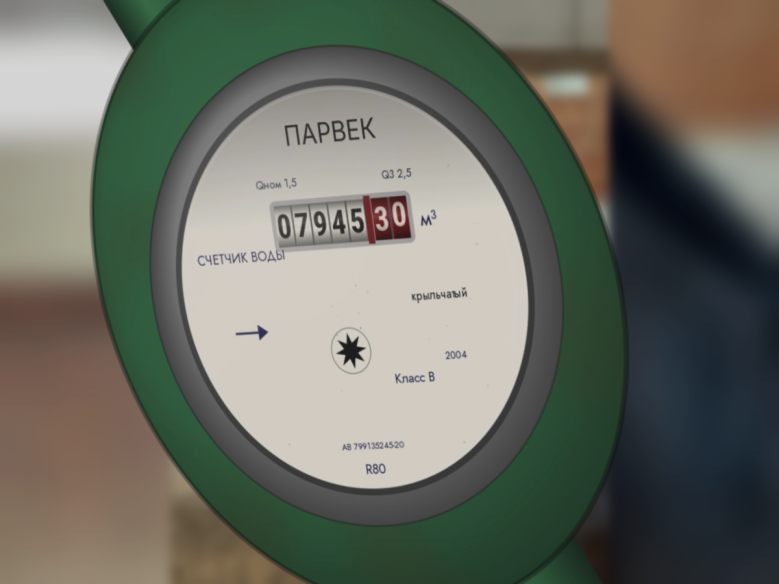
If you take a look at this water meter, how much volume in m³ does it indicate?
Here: 7945.30 m³
